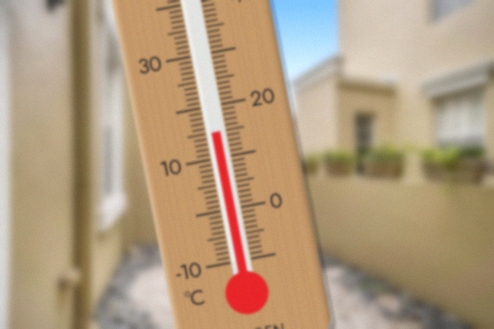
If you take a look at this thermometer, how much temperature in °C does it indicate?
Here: 15 °C
